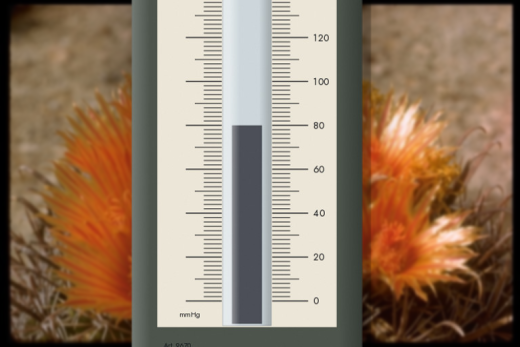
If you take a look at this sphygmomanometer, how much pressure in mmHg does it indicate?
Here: 80 mmHg
